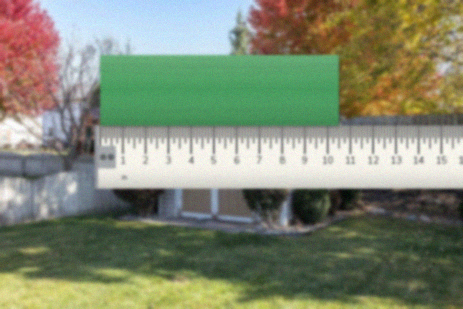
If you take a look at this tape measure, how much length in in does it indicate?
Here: 10.5 in
